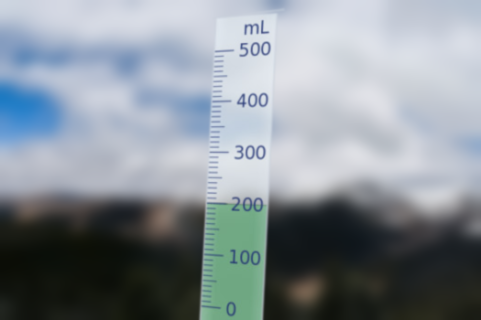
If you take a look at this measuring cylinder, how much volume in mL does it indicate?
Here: 200 mL
